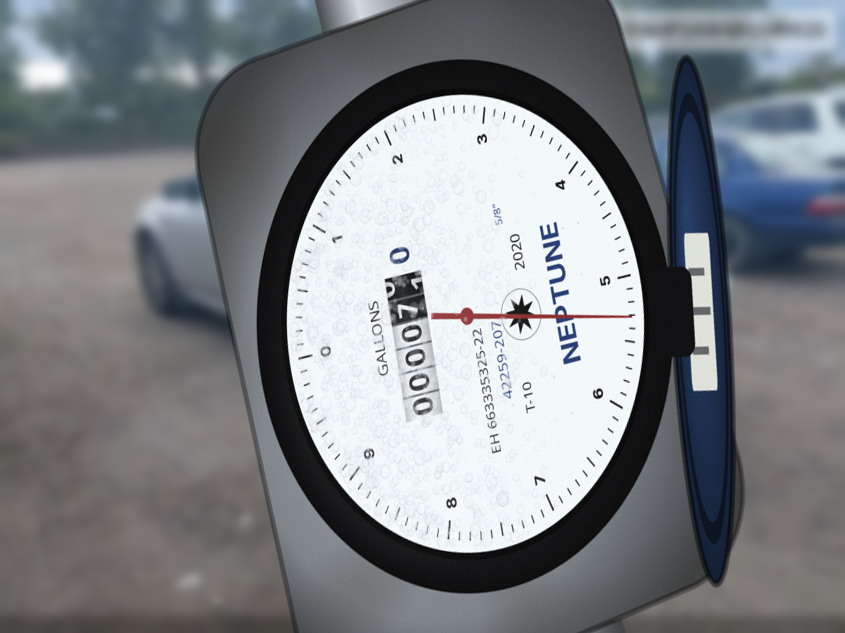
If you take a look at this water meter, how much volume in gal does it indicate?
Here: 705.3 gal
